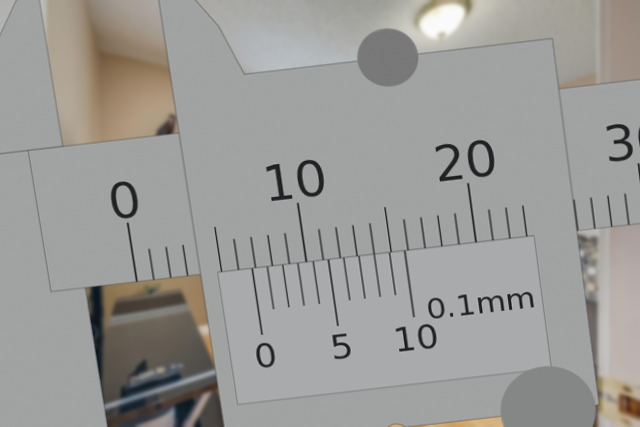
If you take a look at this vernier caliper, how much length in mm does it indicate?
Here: 6.8 mm
